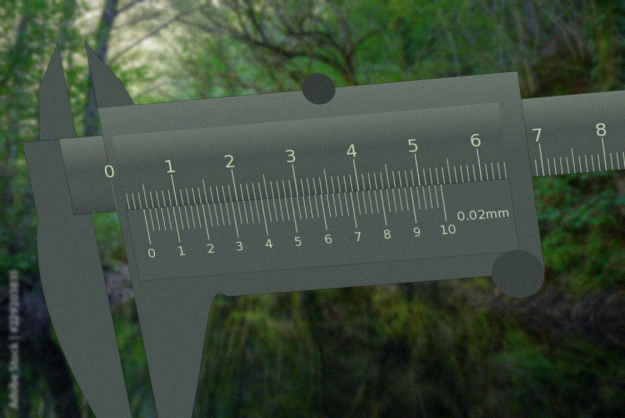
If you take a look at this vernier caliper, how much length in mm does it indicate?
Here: 4.4 mm
